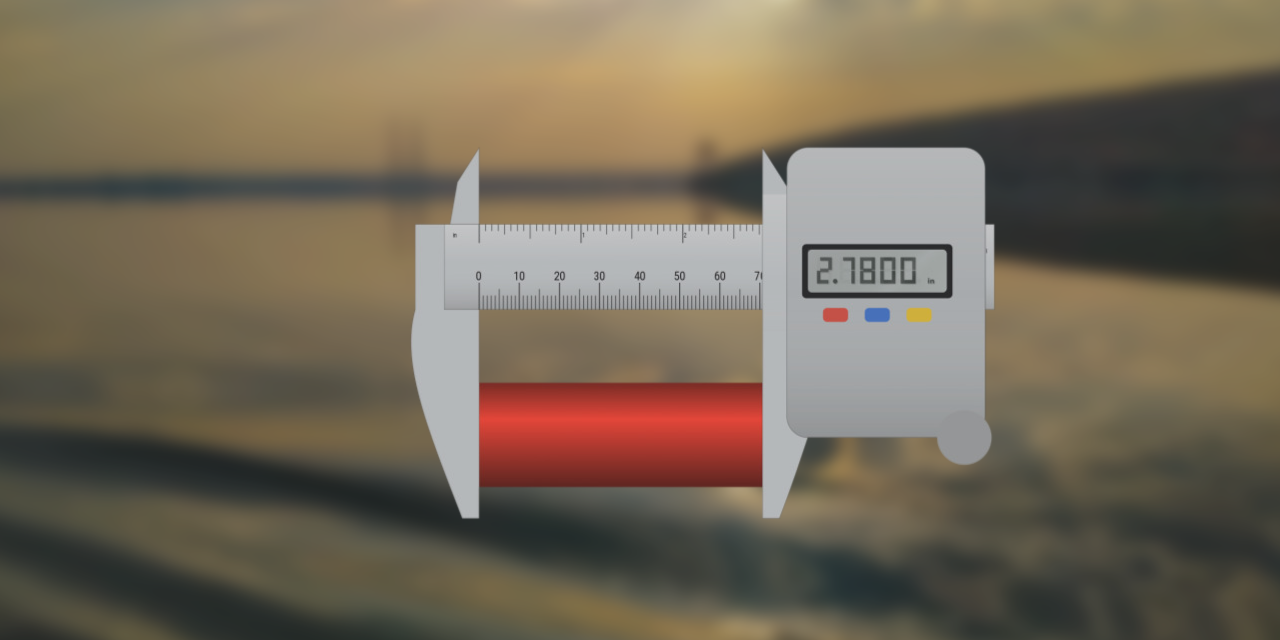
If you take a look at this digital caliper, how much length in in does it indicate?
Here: 2.7800 in
